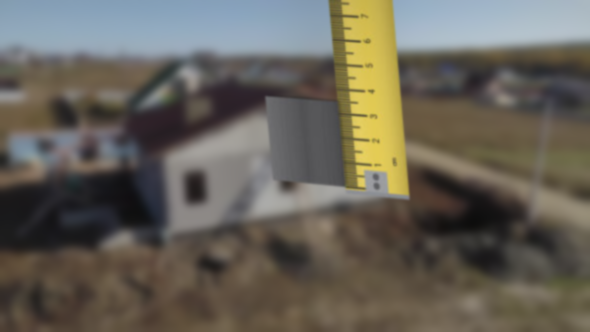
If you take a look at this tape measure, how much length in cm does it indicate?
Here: 3.5 cm
